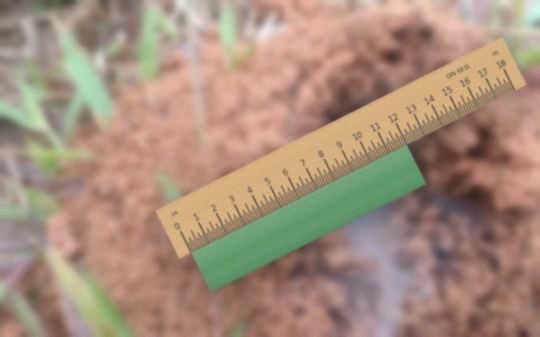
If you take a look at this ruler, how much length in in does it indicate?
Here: 12 in
